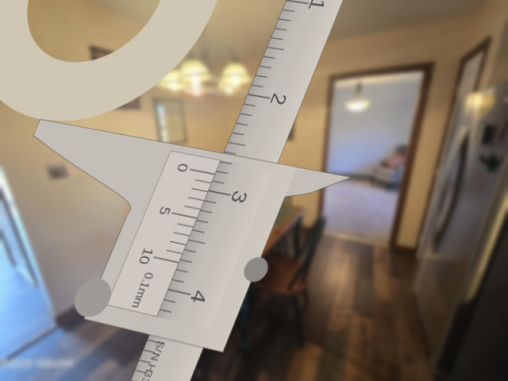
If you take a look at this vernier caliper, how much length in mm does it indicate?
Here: 28.3 mm
